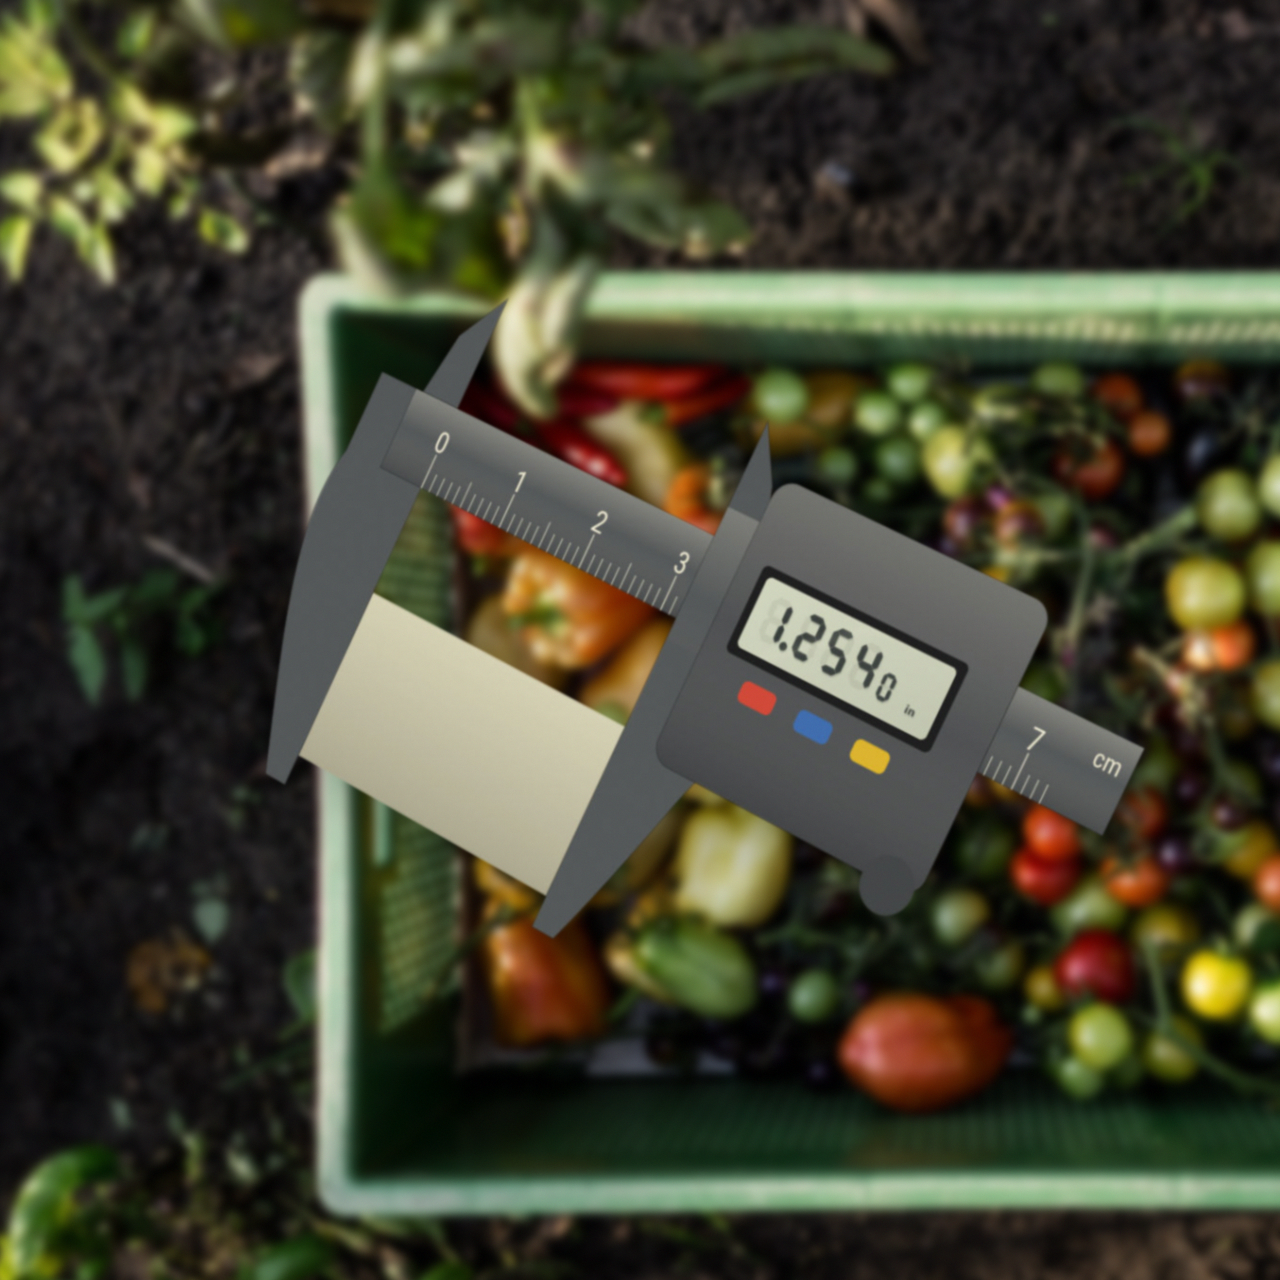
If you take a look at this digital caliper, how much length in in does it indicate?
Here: 1.2540 in
